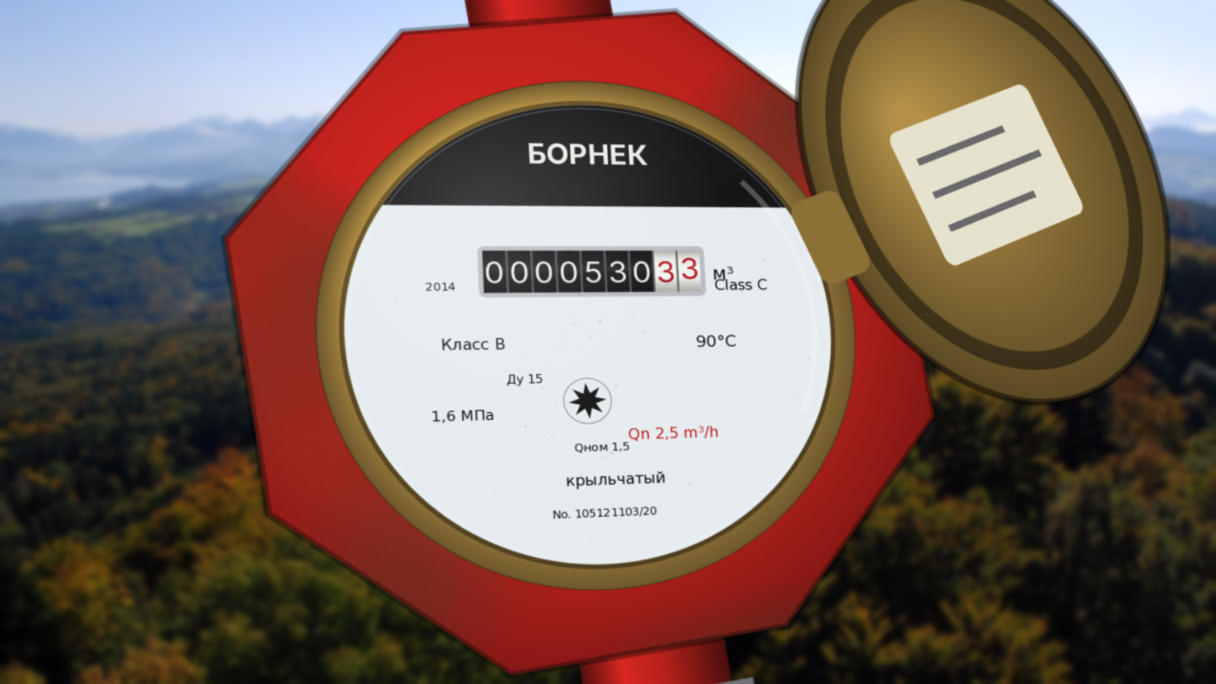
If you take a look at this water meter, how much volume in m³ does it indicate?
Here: 530.33 m³
